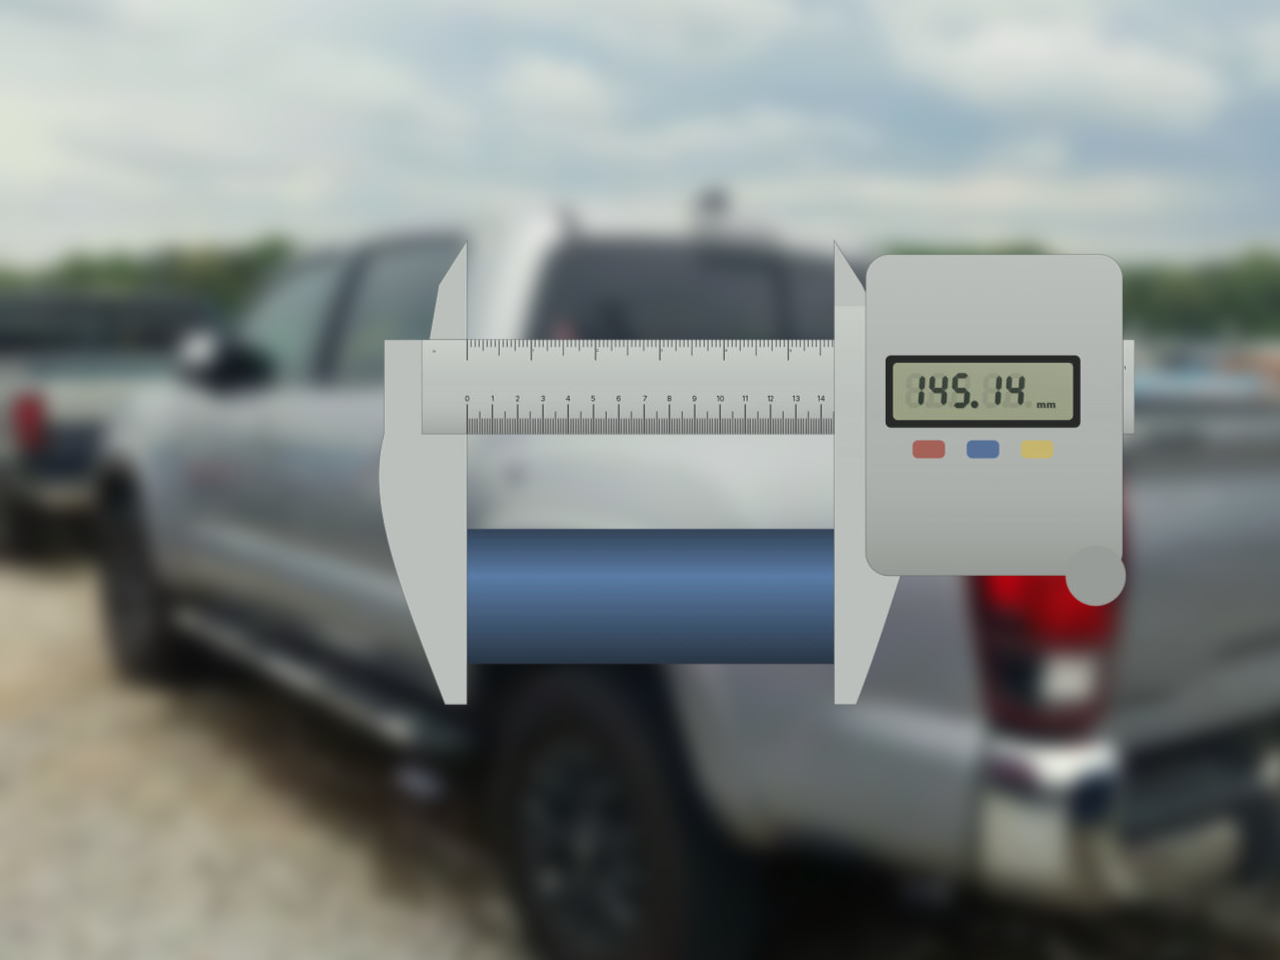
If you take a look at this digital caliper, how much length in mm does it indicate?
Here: 145.14 mm
